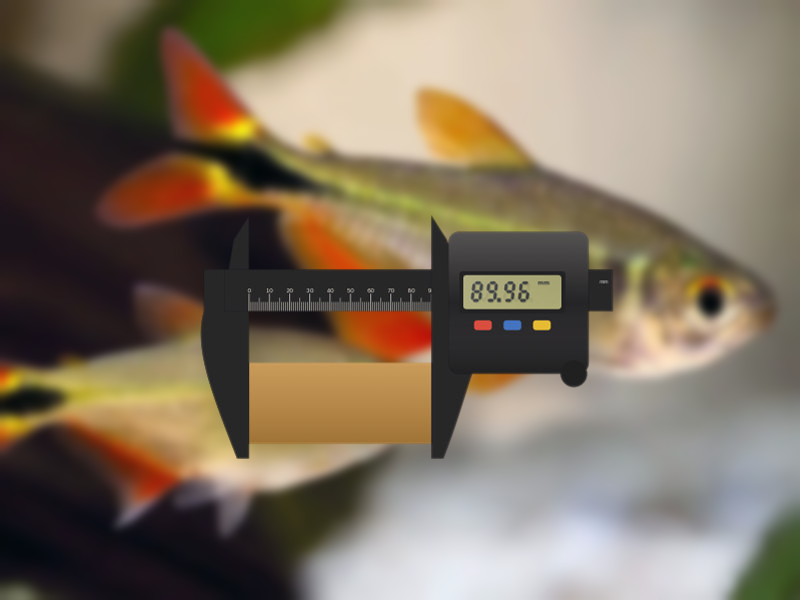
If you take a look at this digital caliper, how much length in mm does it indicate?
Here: 89.96 mm
